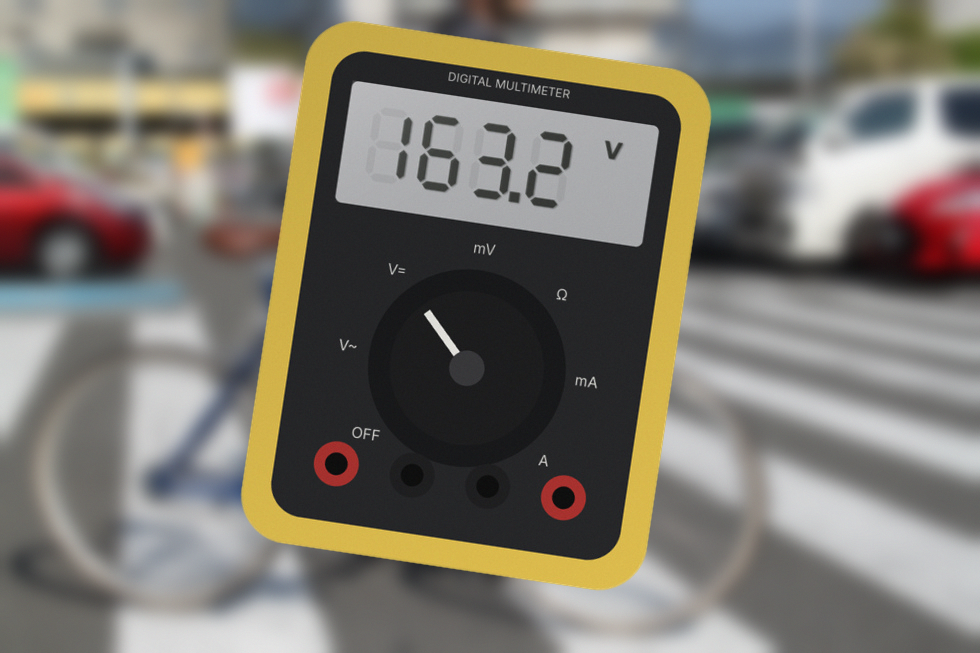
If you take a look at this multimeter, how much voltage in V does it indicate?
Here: 163.2 V
